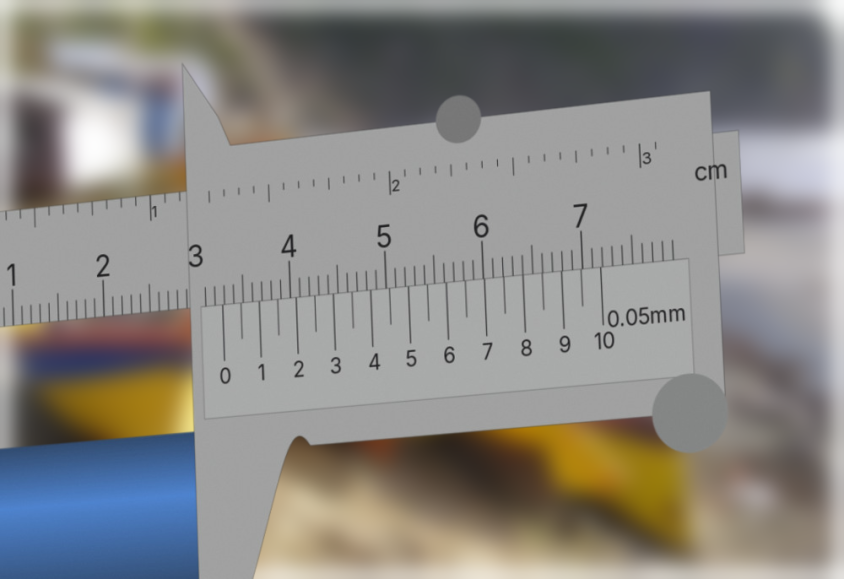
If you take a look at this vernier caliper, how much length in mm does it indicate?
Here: 32.8 mm
